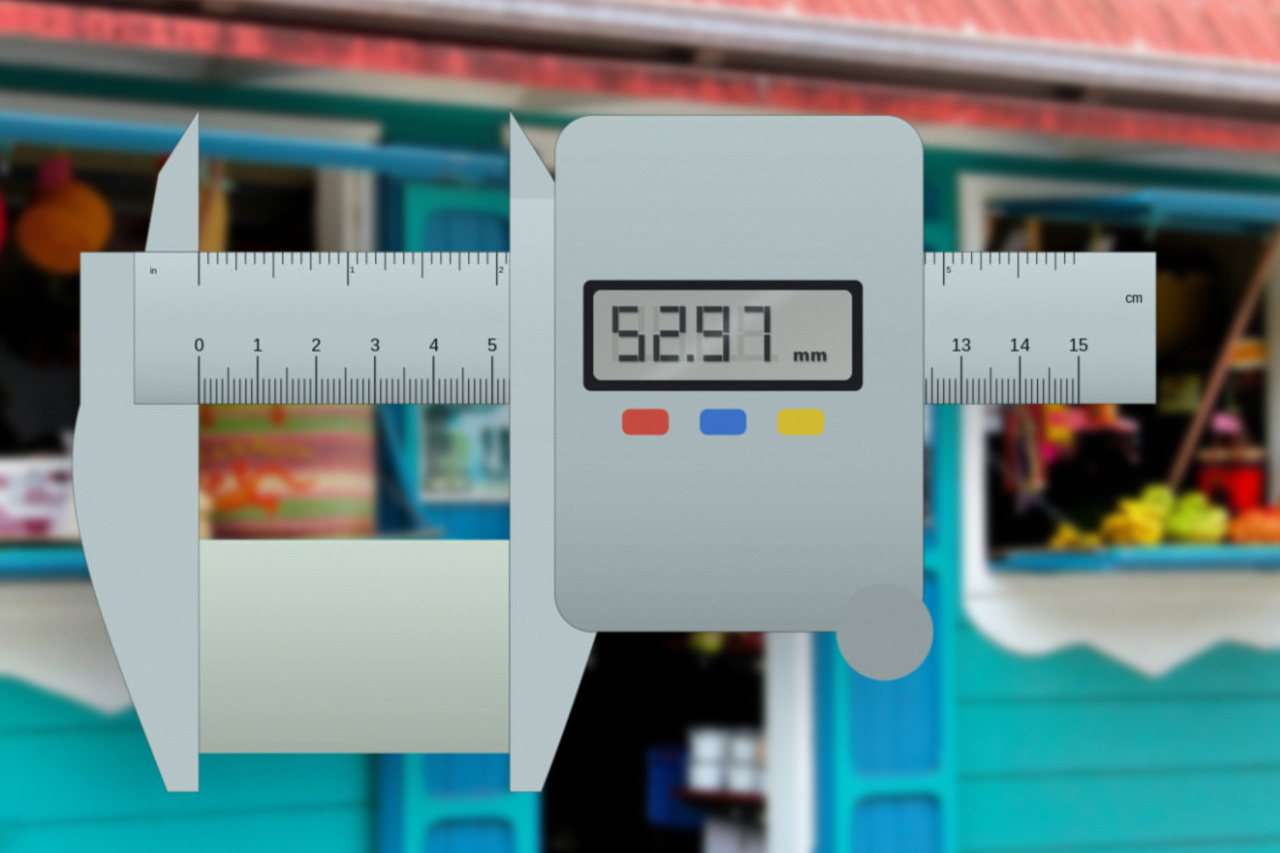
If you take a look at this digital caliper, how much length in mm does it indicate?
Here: 52.97 mm
